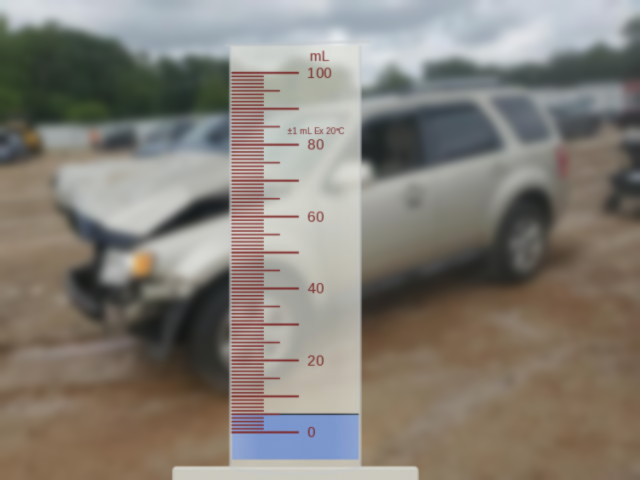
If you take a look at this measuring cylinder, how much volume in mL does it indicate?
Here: 5 mL
